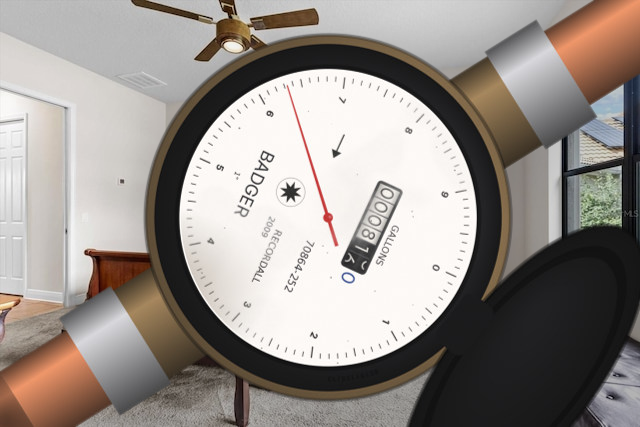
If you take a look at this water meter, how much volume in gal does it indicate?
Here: 8156.3 gal
